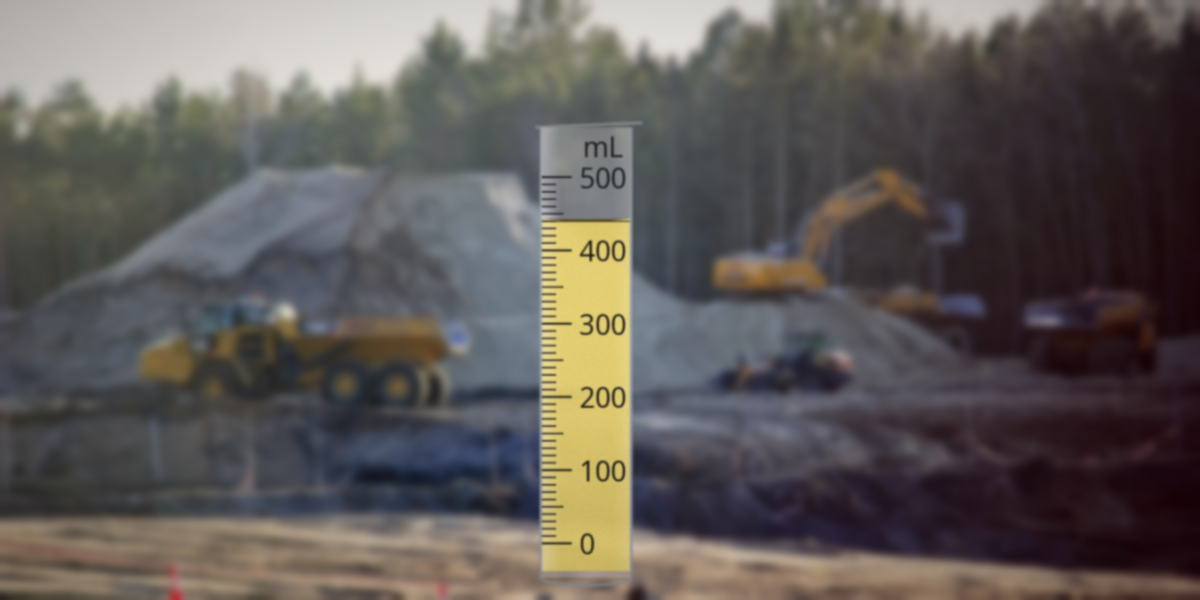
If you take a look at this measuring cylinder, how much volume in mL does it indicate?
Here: 440 mL
